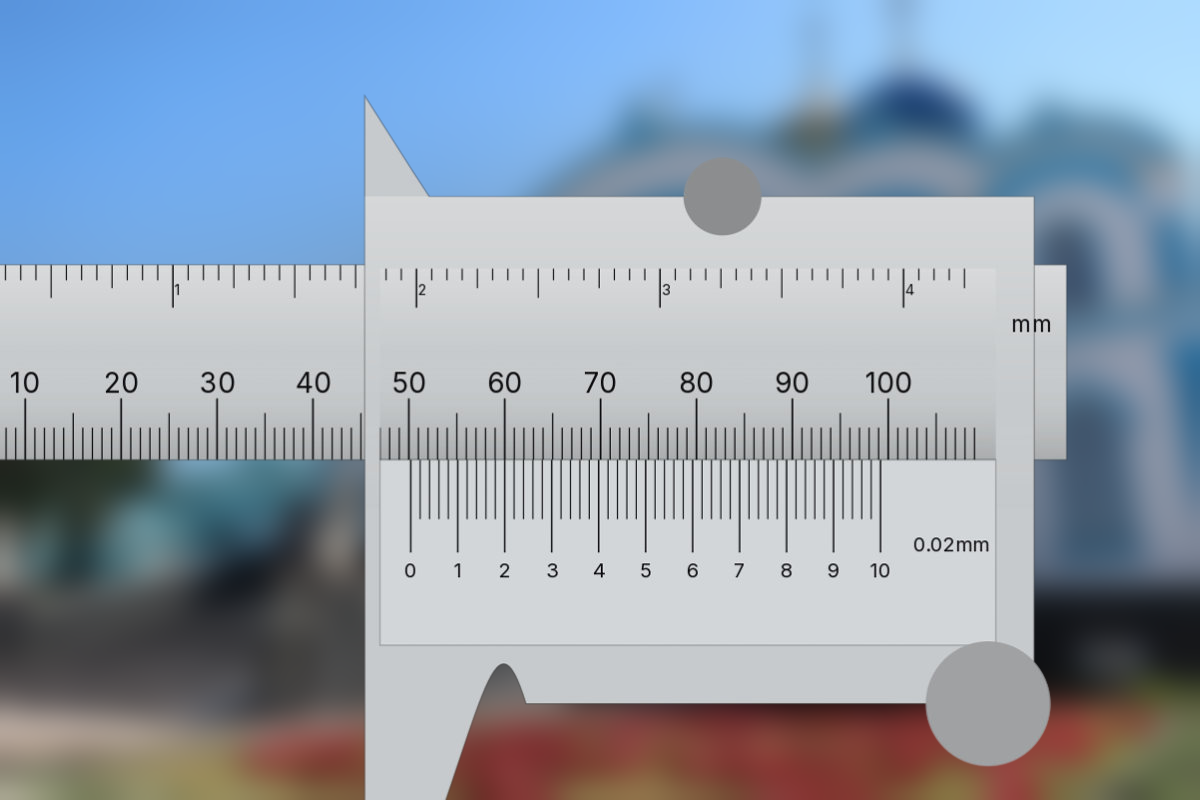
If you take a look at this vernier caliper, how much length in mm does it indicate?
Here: 50.2 mm
